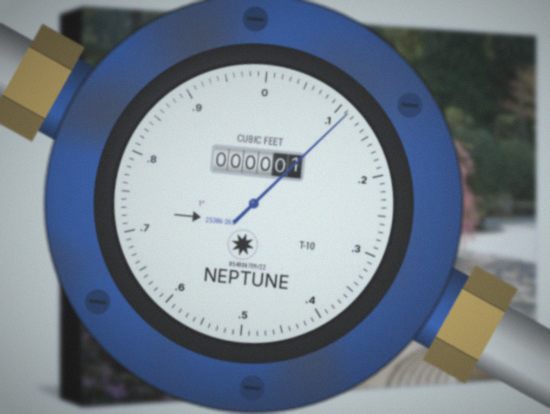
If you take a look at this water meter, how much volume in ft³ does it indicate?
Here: 1.11 ft³
